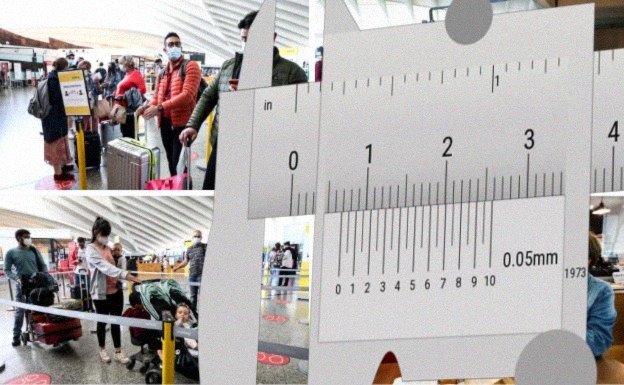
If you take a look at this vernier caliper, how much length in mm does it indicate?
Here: 6.8 mm
